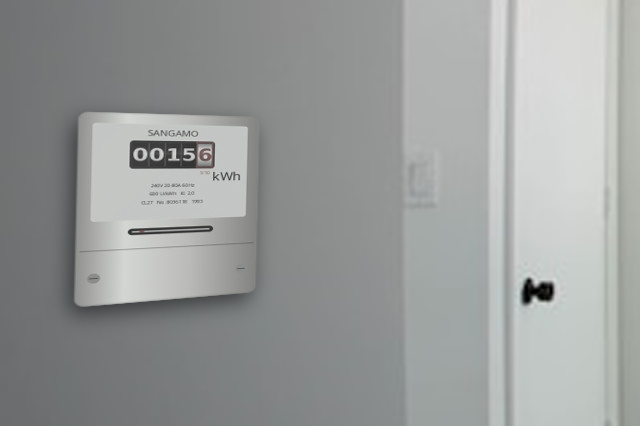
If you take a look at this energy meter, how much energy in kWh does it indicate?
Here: 15.6 kWh
